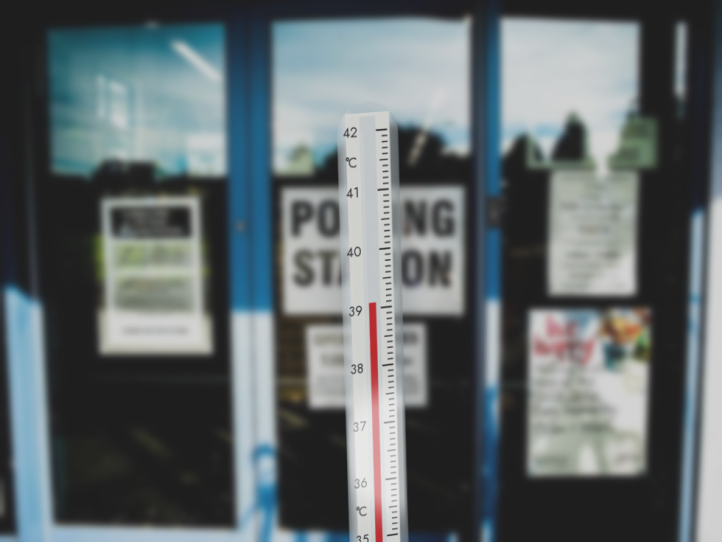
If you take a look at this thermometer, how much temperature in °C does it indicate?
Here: 39.1 °C
